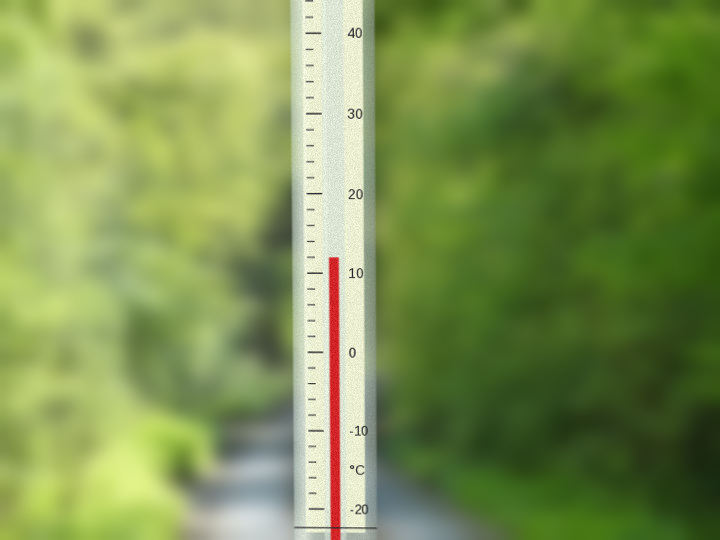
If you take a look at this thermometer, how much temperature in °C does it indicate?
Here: 12 °C
